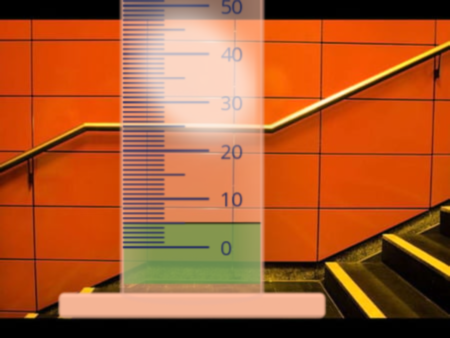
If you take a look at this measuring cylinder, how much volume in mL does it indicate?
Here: 5 mL
